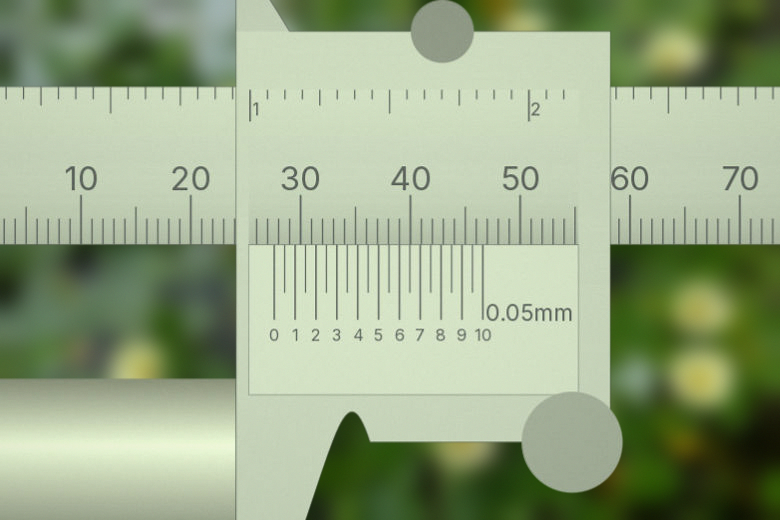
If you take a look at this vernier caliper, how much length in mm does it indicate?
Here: 27.6 mm
